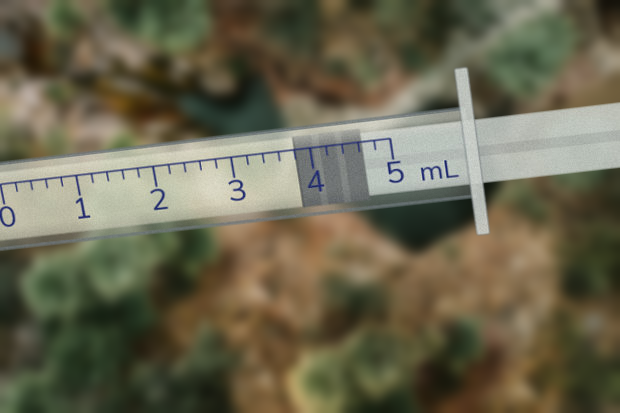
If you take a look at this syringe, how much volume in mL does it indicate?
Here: 3.8 mL
